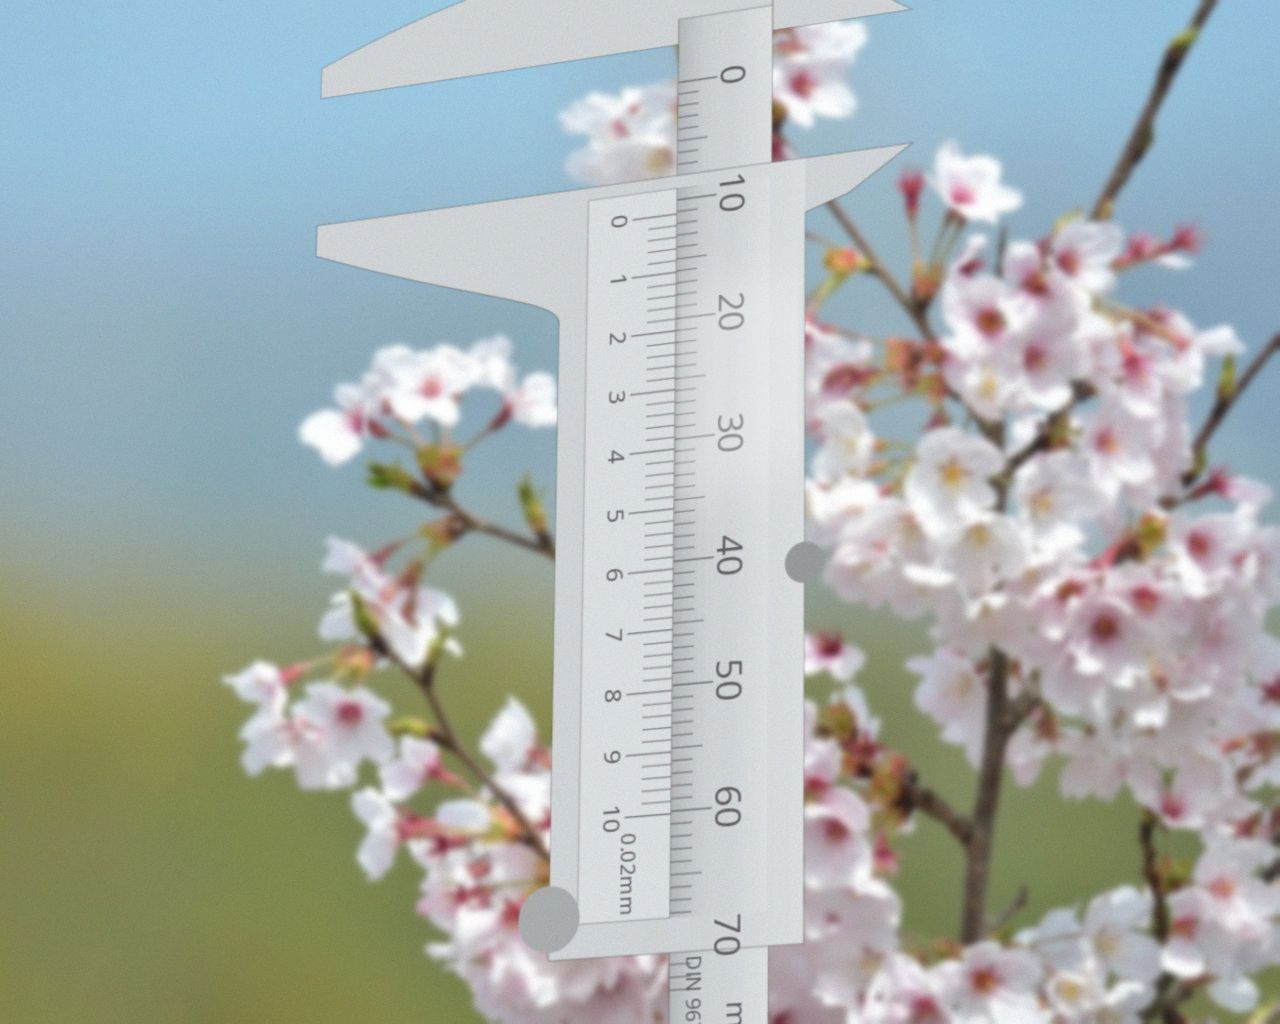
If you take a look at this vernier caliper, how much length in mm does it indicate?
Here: 11.2 mm
